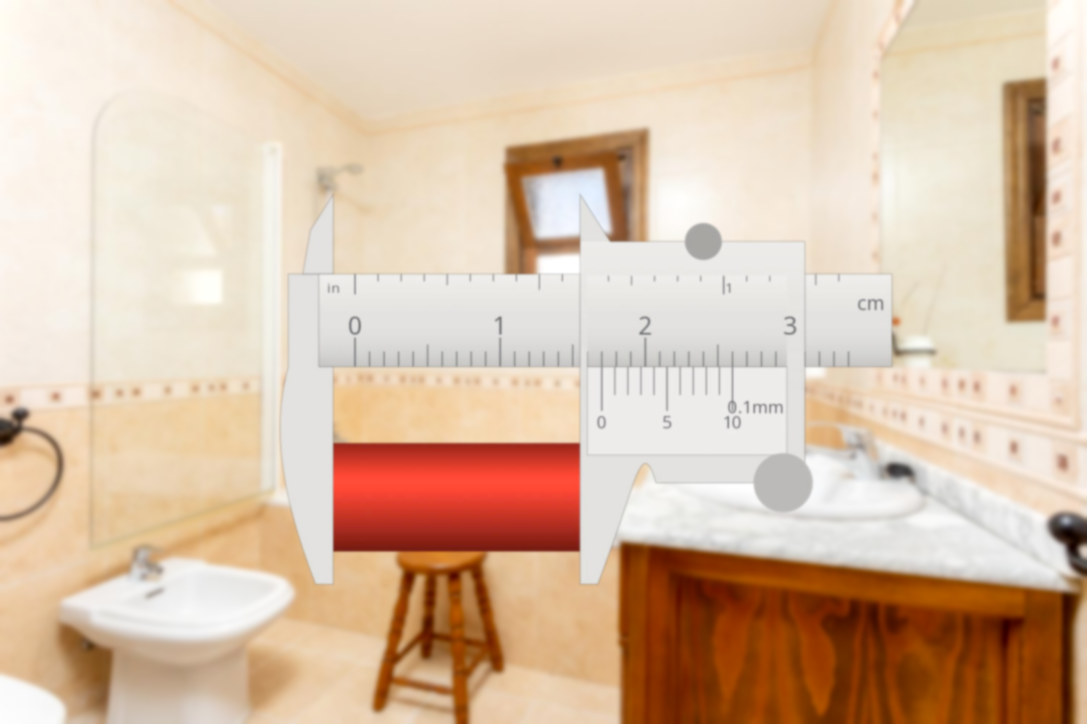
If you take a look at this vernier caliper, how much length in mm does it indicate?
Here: 17.0 mm
